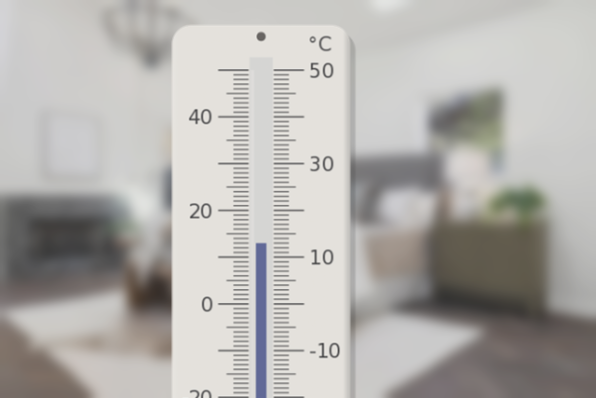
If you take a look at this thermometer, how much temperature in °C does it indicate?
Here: 13 °C
